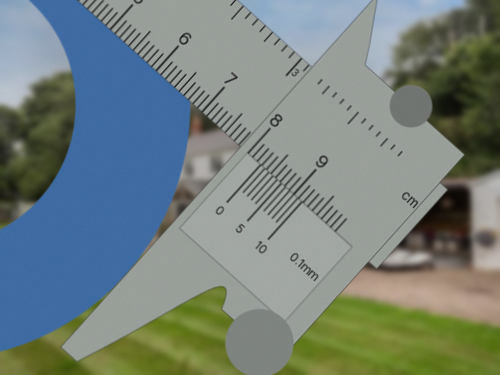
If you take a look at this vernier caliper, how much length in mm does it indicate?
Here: 82.8 mm
